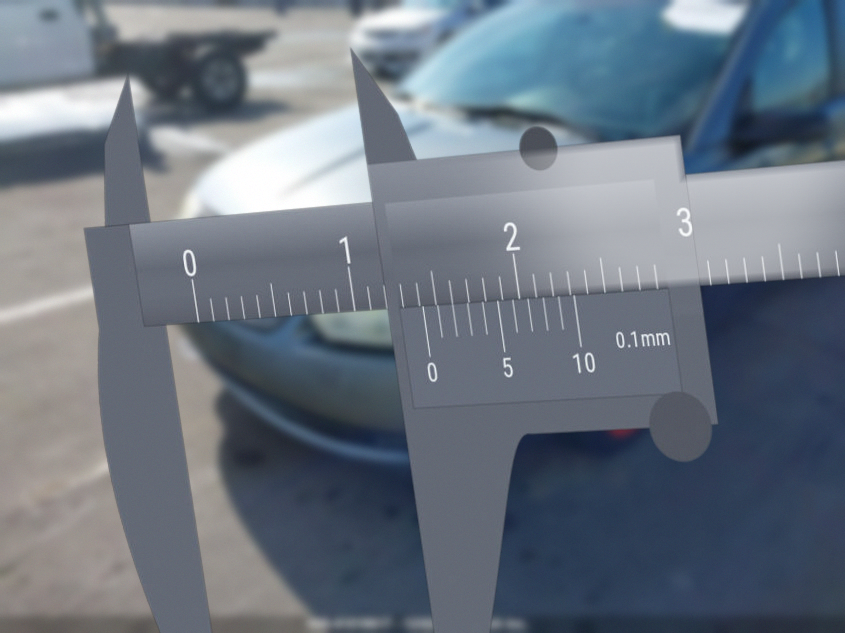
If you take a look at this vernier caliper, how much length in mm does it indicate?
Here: 14.2 mm
